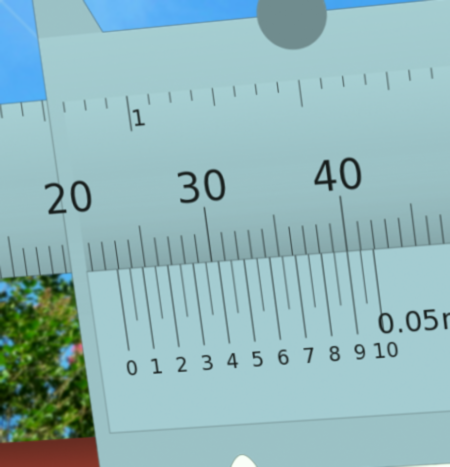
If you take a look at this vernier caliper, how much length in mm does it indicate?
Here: 22.9 mm
